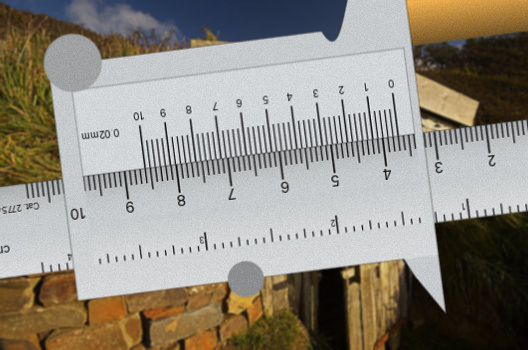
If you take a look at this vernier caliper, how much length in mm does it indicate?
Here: 37.0 mm
